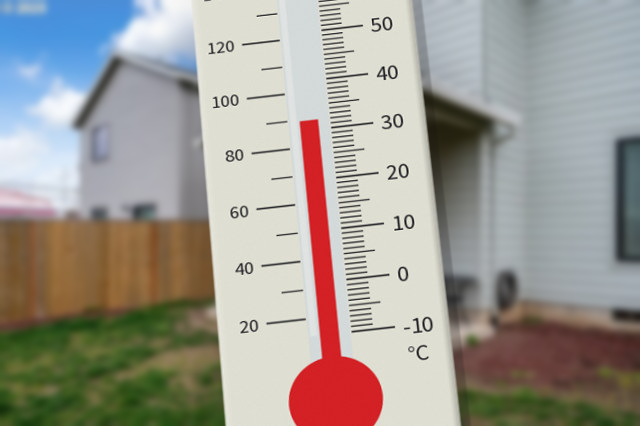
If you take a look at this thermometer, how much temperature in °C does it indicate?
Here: 32 °C
